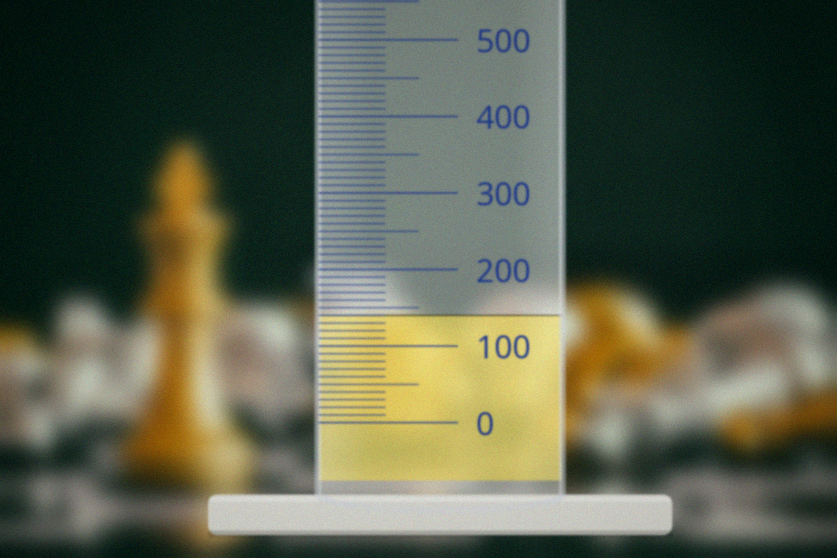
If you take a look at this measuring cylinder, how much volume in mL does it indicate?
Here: 140 mL
